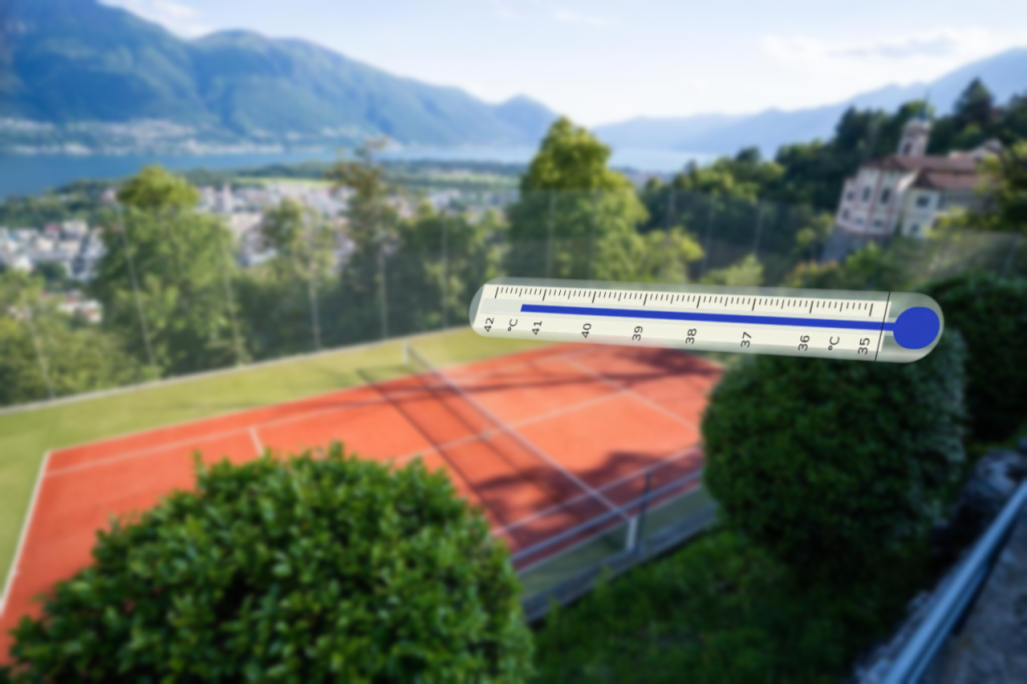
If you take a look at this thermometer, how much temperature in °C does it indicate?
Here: 41.4 °C
